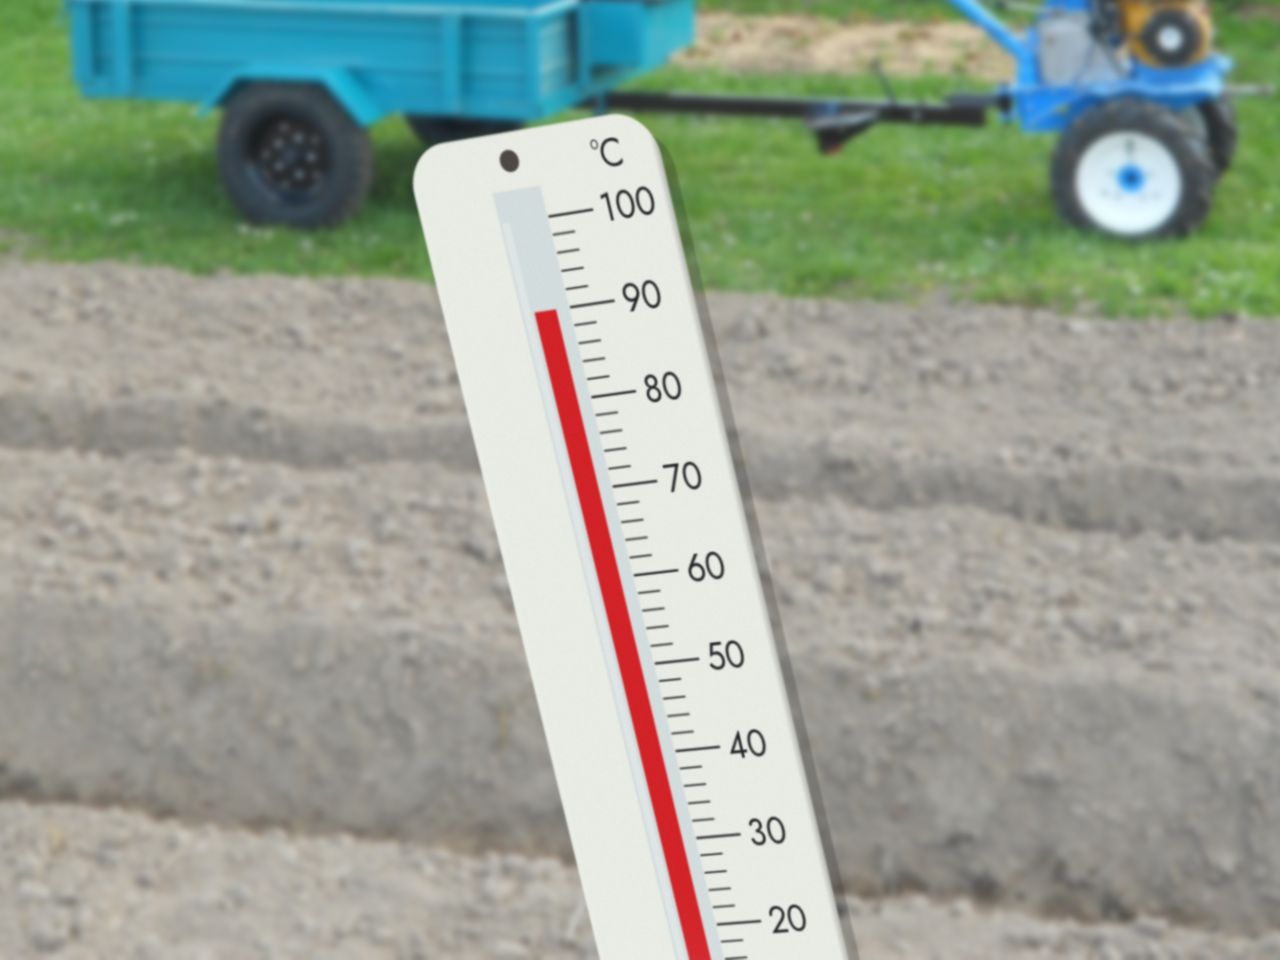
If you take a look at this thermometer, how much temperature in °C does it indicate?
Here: 90 °C
